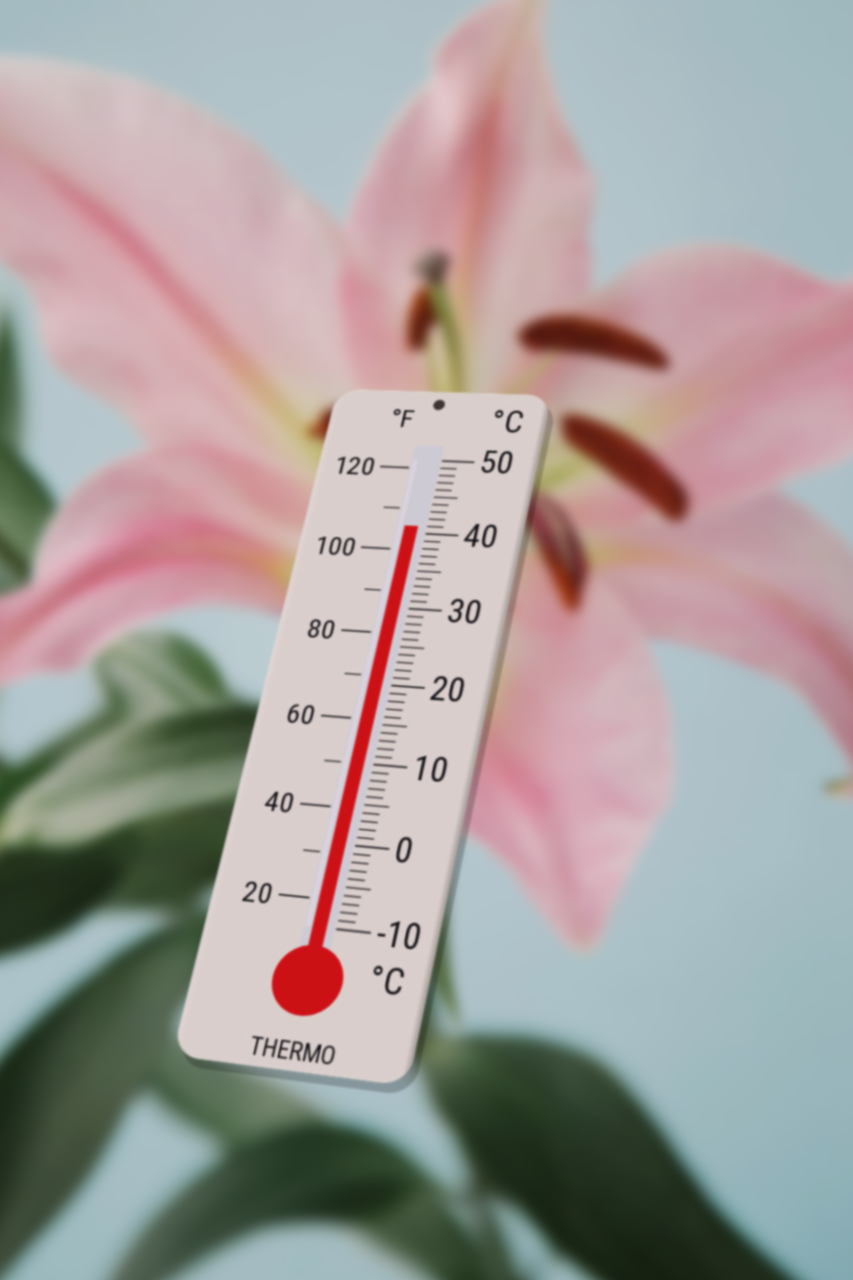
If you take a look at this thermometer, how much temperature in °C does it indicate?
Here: 41 °C
